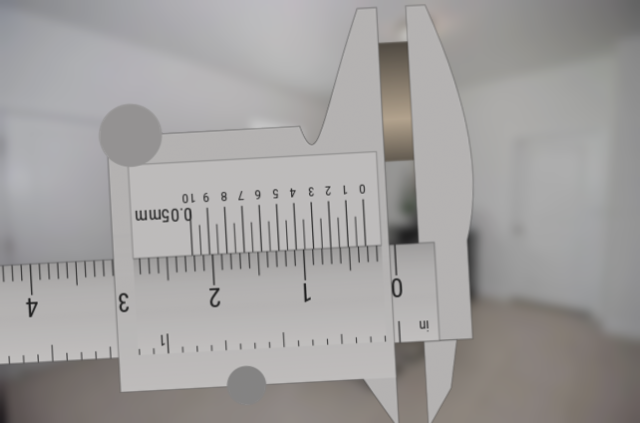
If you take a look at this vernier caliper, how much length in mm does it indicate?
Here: 3.2 mm
